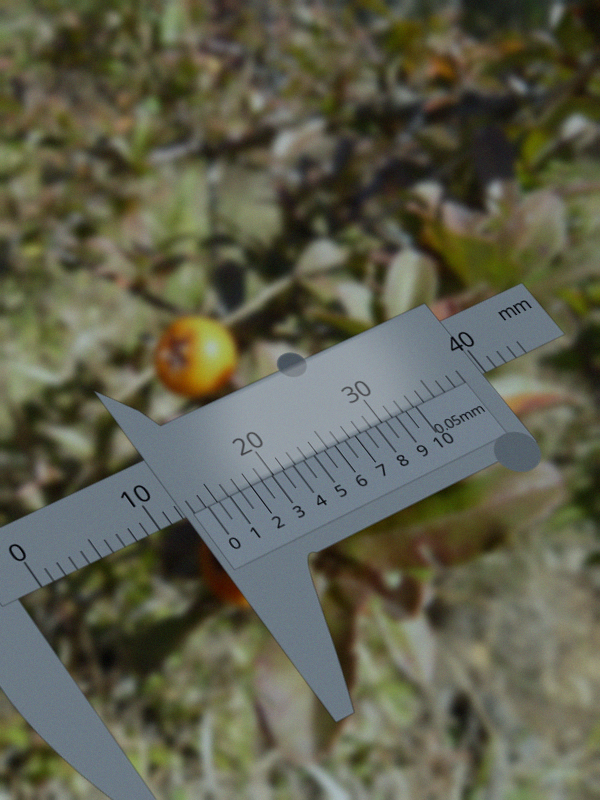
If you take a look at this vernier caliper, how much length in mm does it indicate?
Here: 14.2 mm
